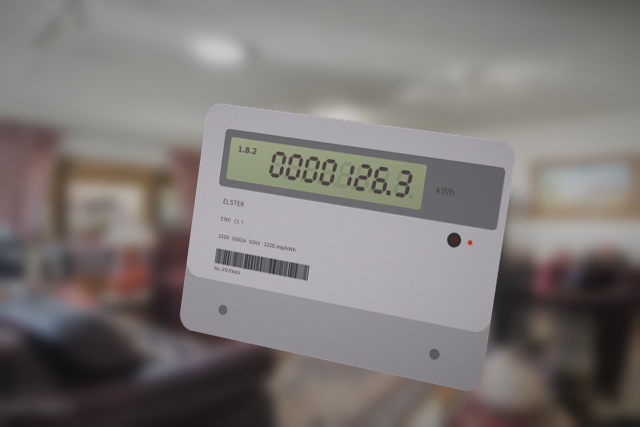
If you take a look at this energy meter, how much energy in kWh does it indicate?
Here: 126.3 kWh
